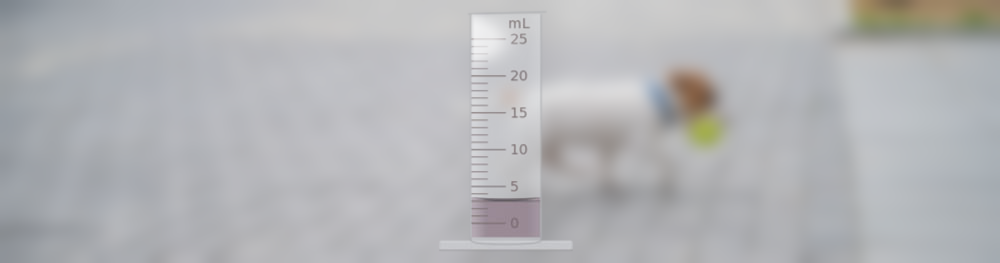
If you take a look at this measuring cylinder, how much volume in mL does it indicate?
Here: 3 mL
